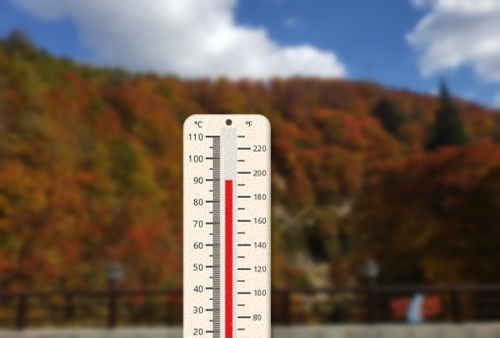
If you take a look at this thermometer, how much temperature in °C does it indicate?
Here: 90 °C
